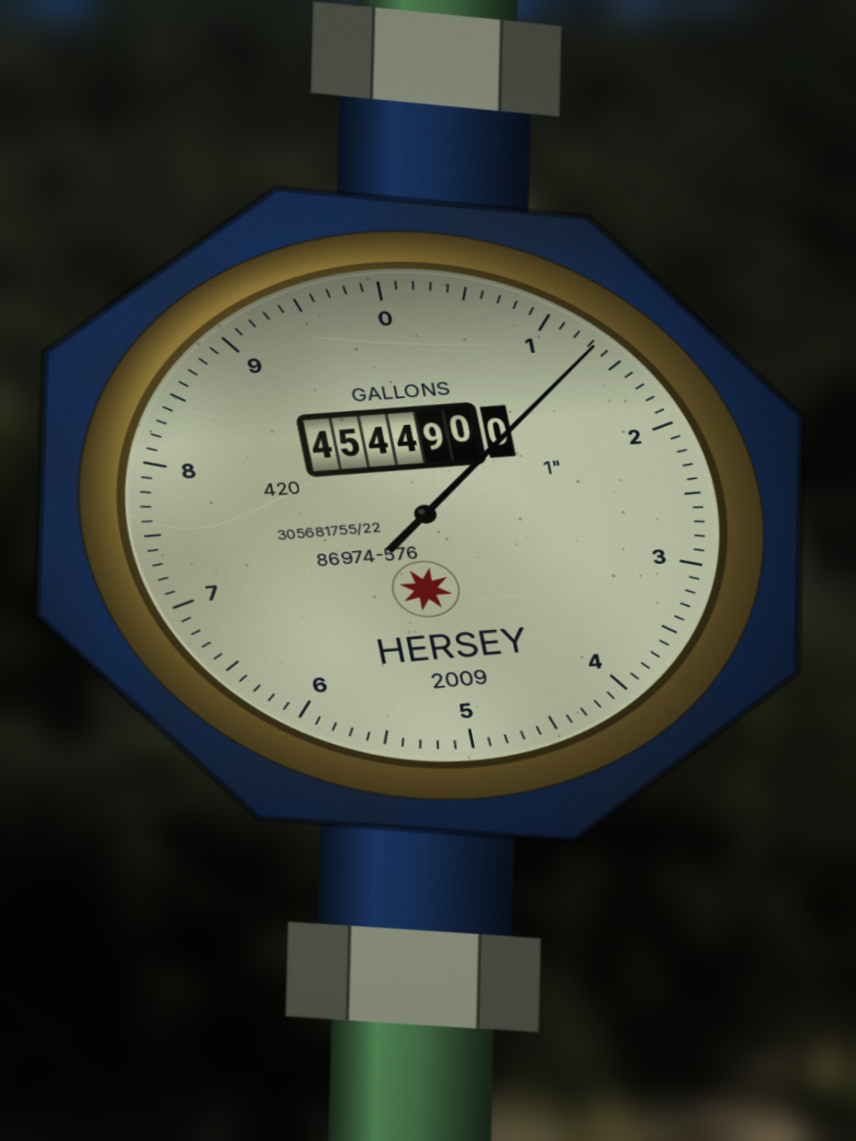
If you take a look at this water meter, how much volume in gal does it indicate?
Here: 4544901.3 gal
